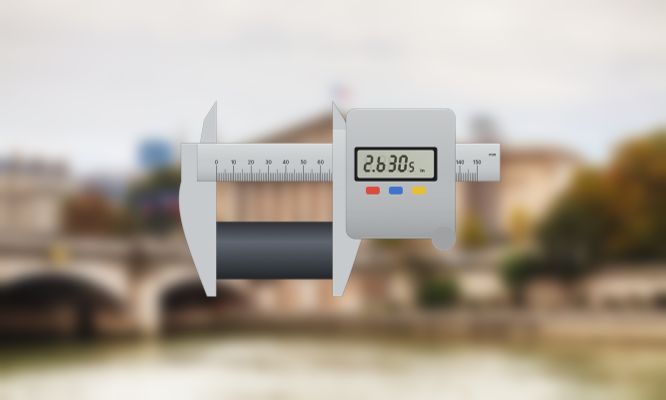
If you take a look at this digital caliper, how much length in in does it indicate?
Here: 2.6305 in
